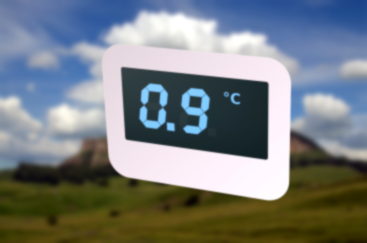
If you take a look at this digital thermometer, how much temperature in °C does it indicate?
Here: 0.9 °C
